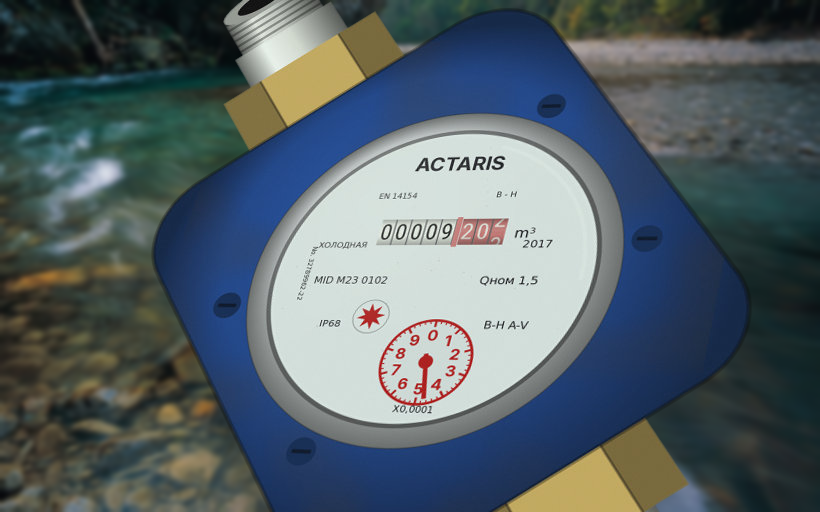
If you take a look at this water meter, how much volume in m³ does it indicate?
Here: 9.2024 m³
